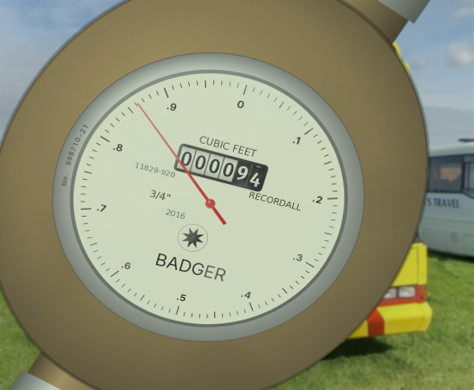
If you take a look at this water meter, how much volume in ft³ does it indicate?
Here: 93.86 ft³
